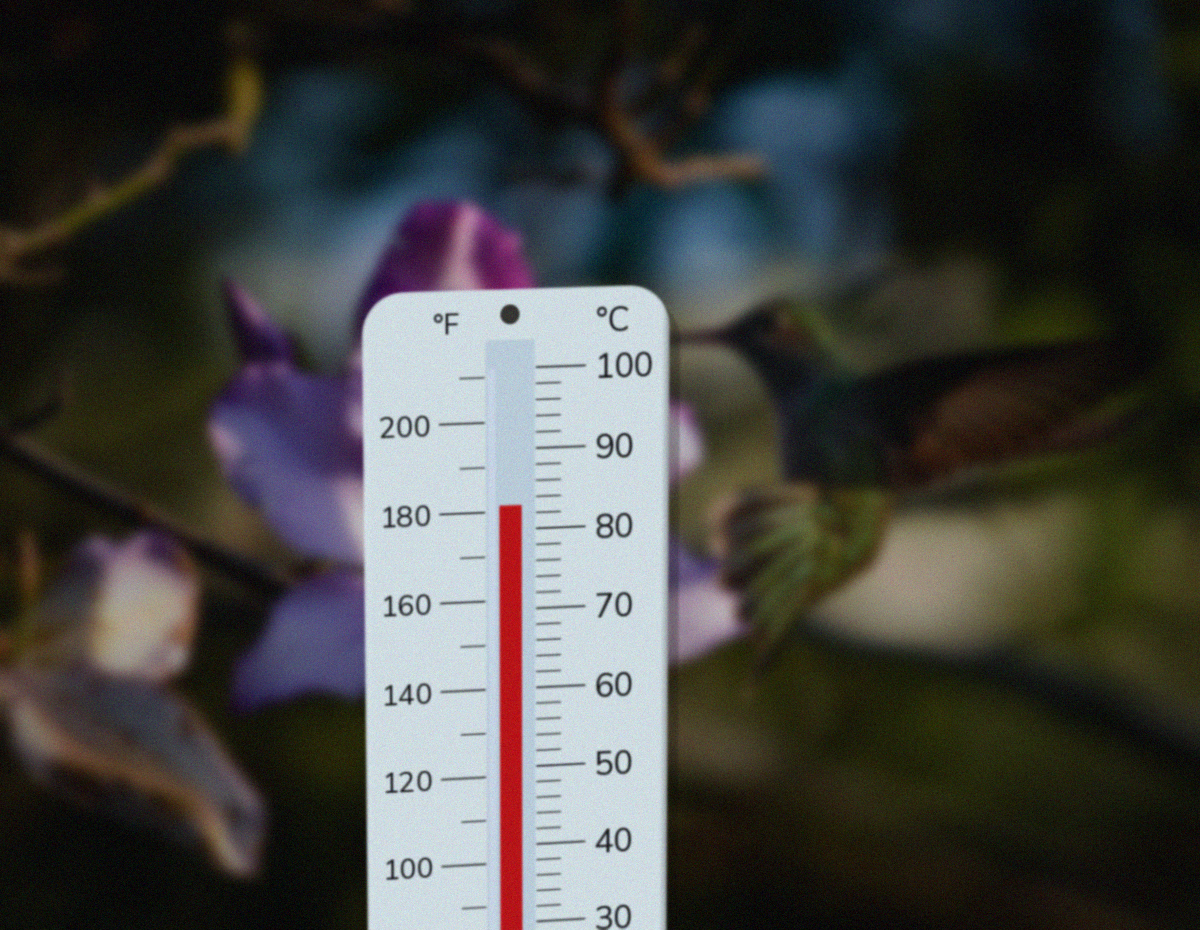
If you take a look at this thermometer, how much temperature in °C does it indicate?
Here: 83 °C
